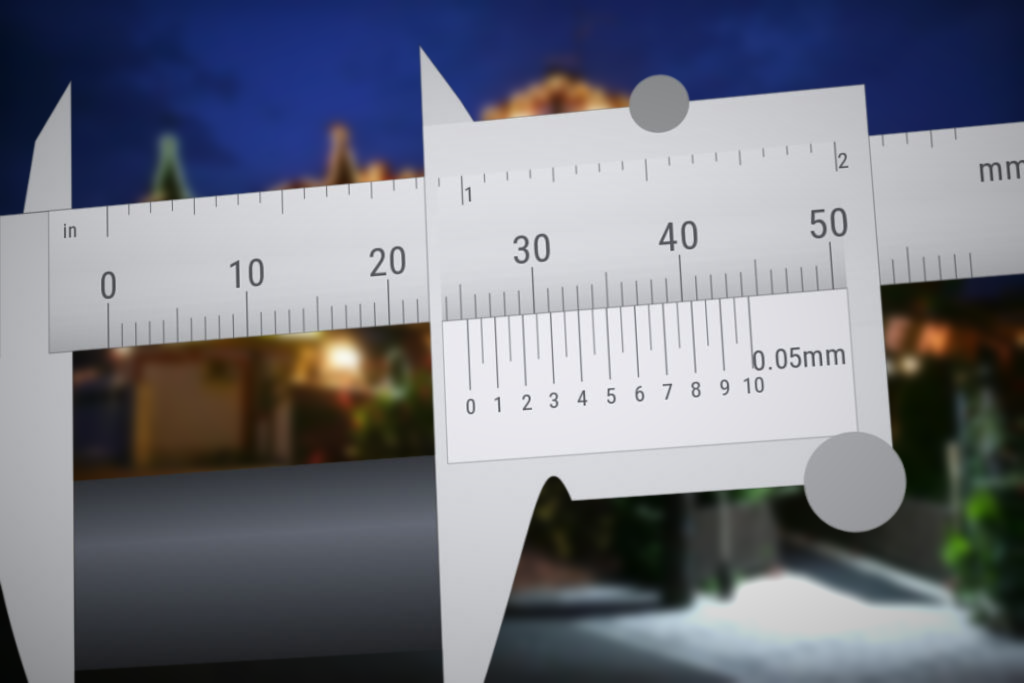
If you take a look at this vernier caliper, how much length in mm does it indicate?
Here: 25.4 mm
